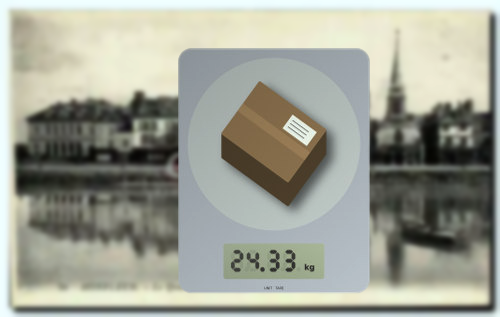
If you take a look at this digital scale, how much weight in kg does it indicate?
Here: 24.33 kg
